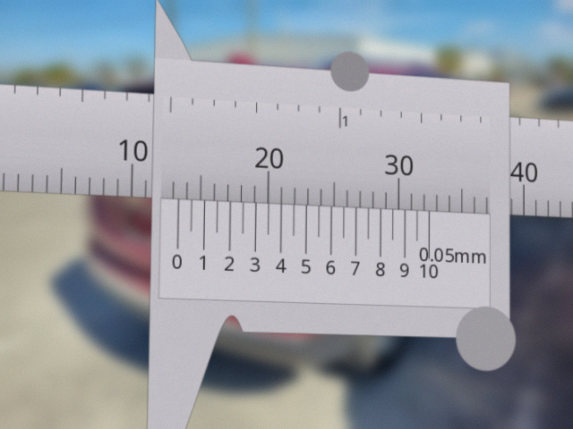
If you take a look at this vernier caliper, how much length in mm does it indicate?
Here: 13.4 mm
